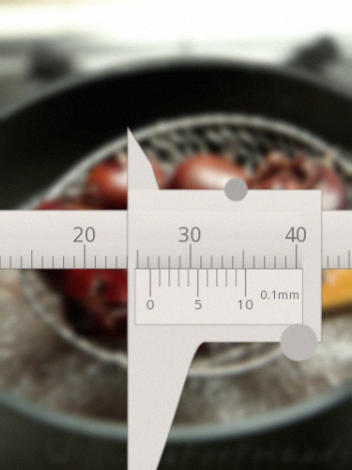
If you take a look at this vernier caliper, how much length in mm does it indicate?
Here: 26.2 mm
